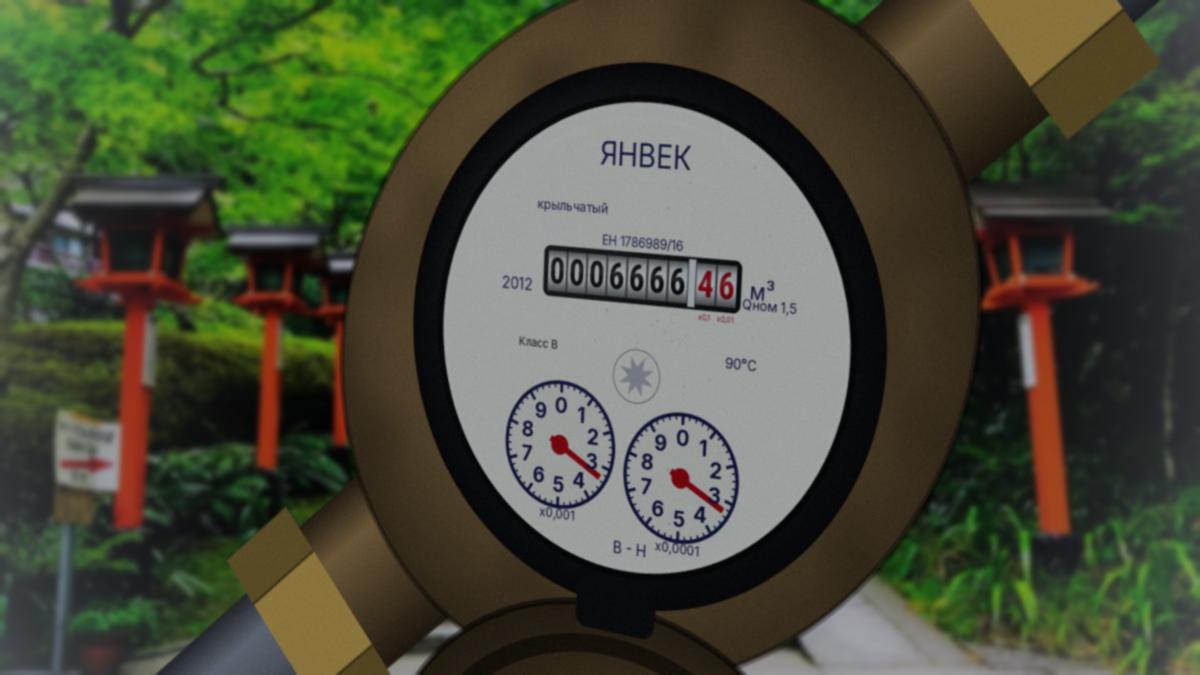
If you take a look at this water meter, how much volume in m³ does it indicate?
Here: 6666.4633 m³
